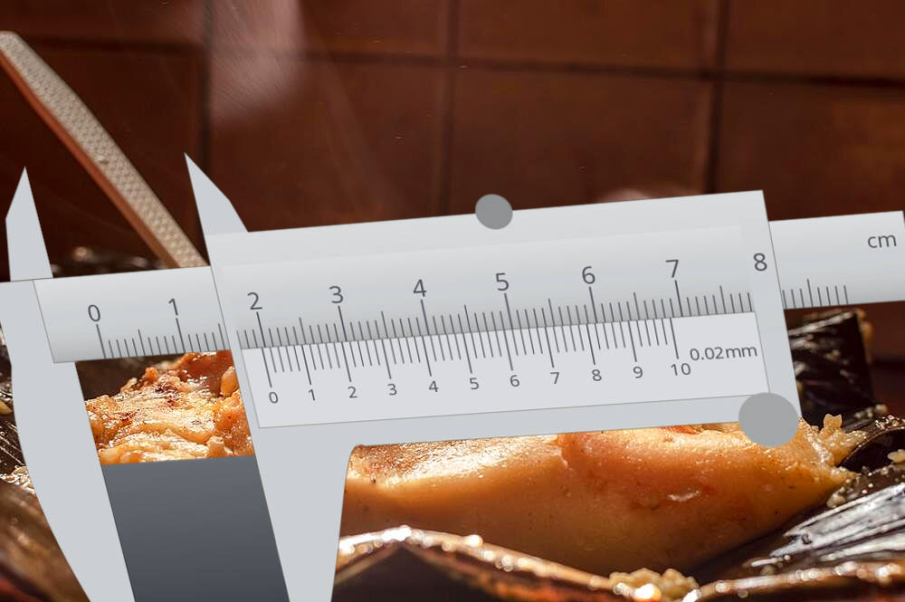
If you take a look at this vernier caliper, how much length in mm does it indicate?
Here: 19.6 mm
